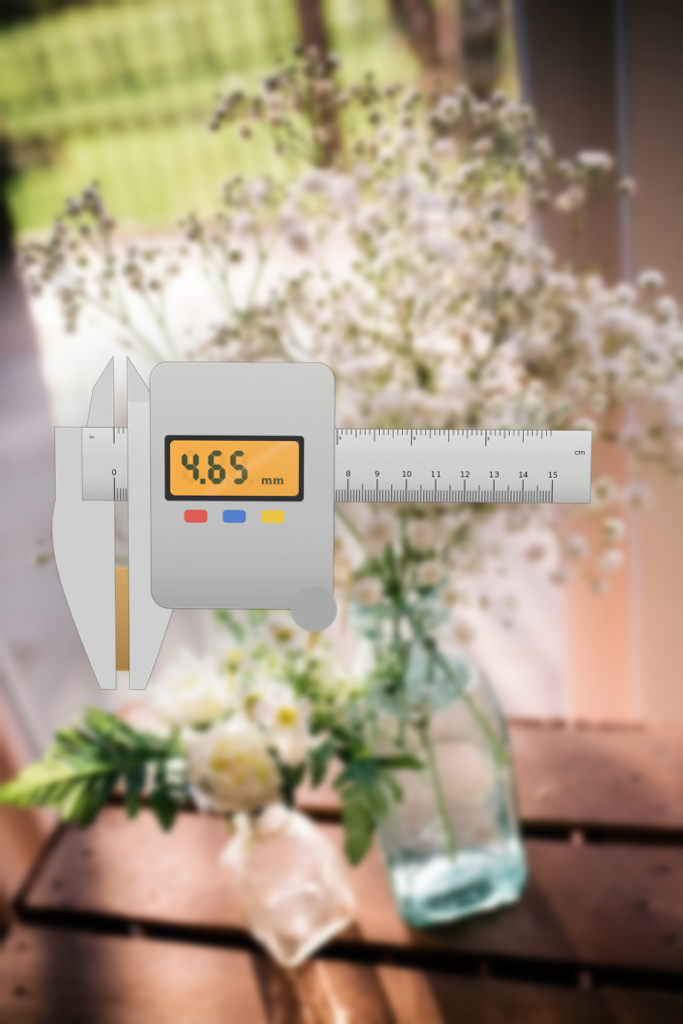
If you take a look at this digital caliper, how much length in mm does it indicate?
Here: 4.65 mm
